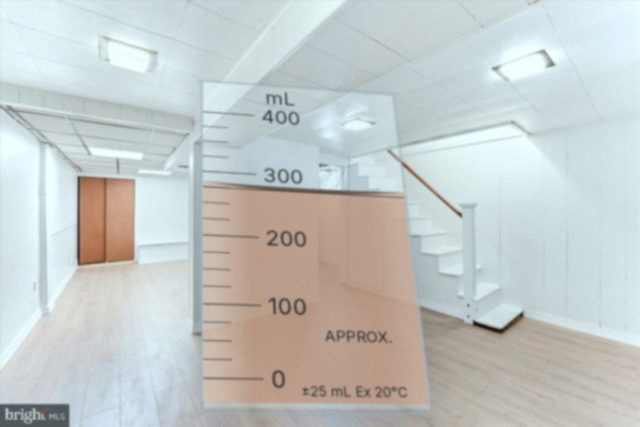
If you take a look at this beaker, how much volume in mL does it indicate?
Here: 275 mL
